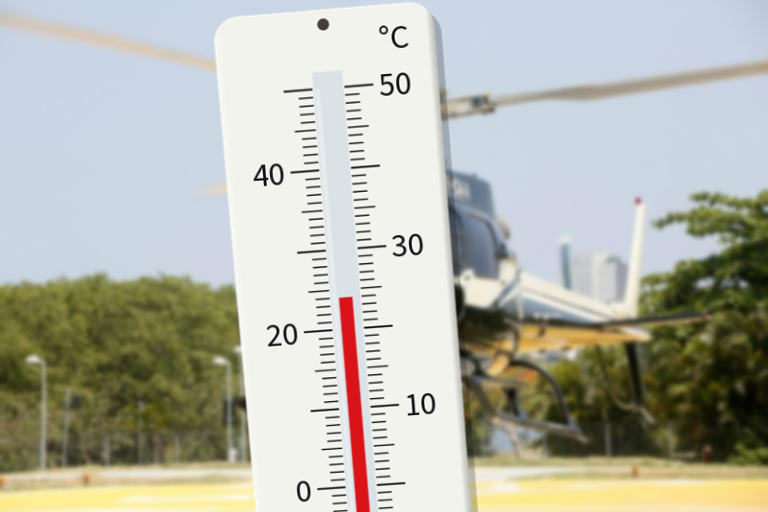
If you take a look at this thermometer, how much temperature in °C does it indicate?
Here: 24 °C
